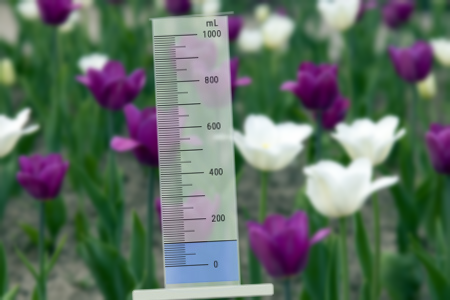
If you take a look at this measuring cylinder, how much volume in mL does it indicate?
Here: 100 mL
